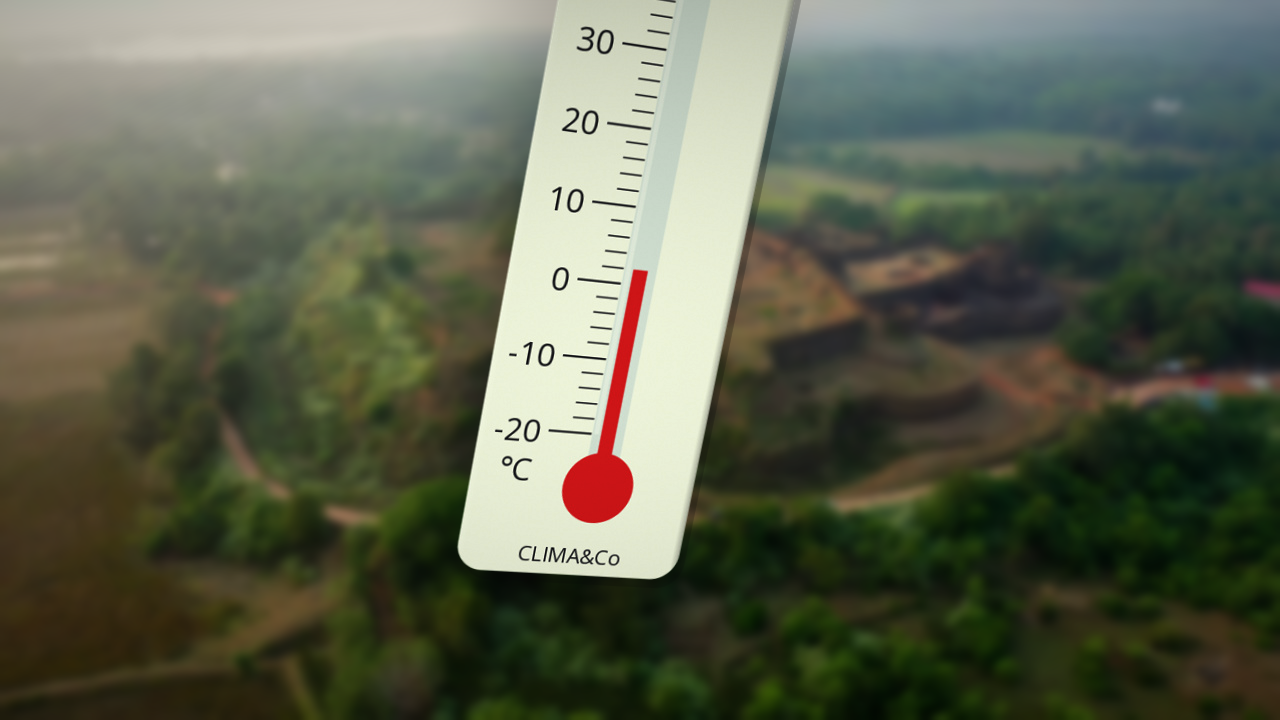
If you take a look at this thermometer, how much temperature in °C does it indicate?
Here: 2 °C
